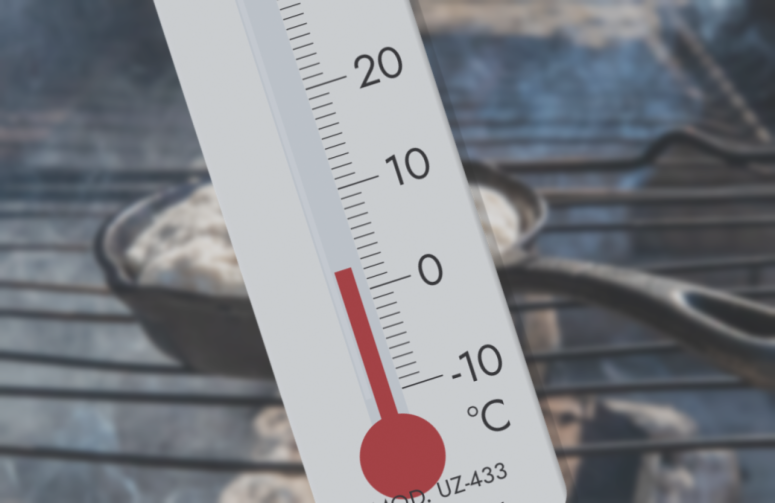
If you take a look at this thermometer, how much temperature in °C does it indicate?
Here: 2.5 °C
